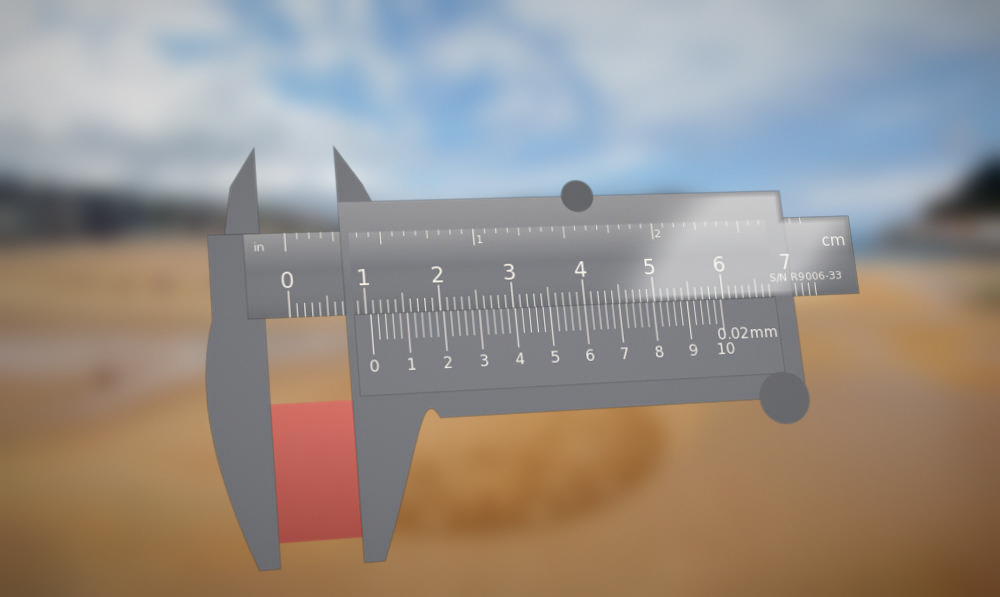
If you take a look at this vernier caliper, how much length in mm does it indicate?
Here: 10.6 mm
